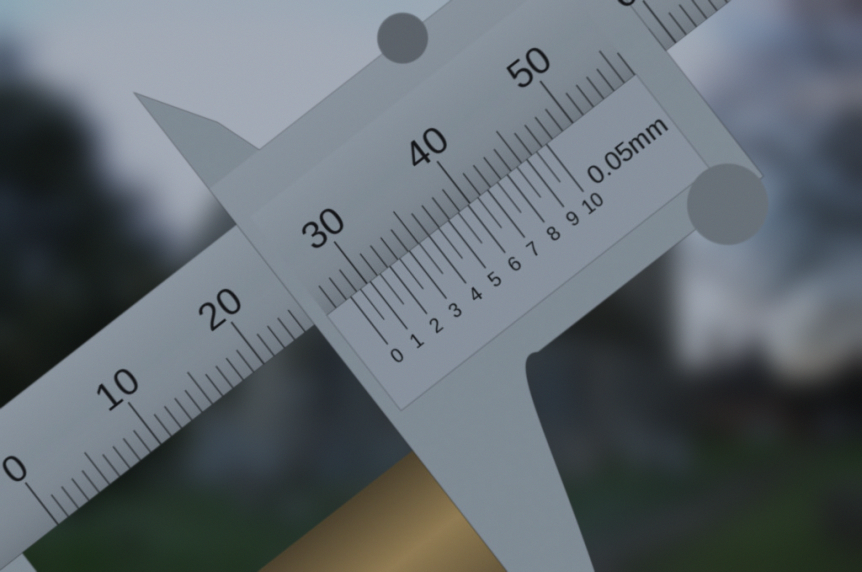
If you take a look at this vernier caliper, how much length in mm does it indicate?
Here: 28.4 mm
